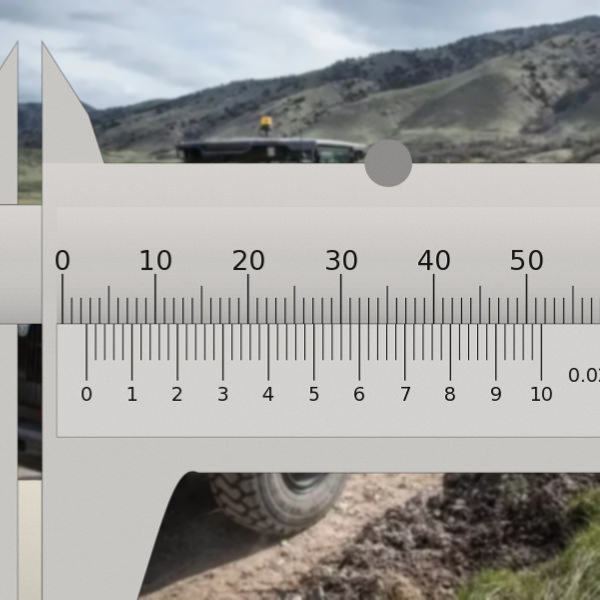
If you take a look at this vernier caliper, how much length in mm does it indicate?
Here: 2.6 mm
